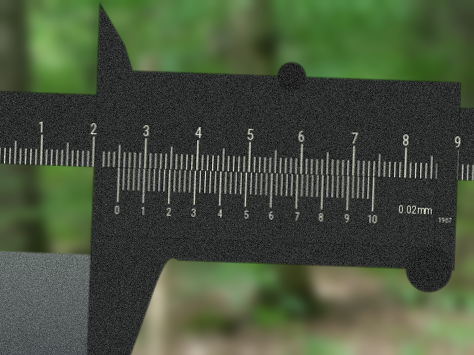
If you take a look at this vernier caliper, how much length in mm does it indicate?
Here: 25.0 mm
